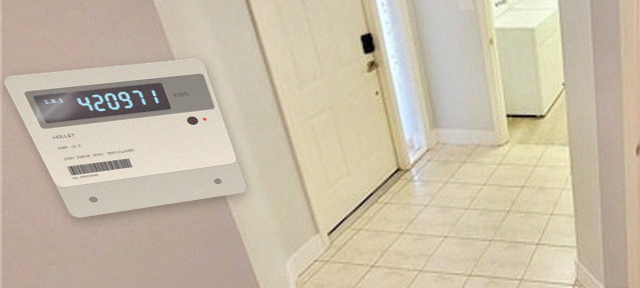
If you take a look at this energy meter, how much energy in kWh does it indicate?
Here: 420971 kWh
